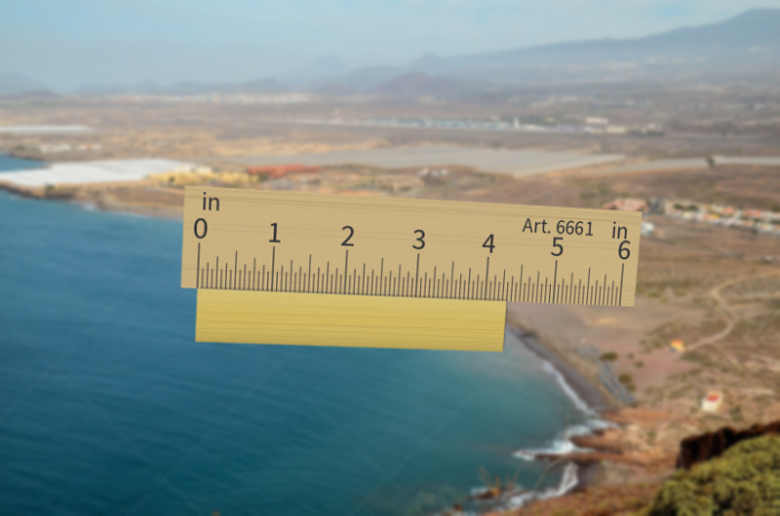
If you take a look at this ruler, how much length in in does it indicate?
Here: 4.3125 in
